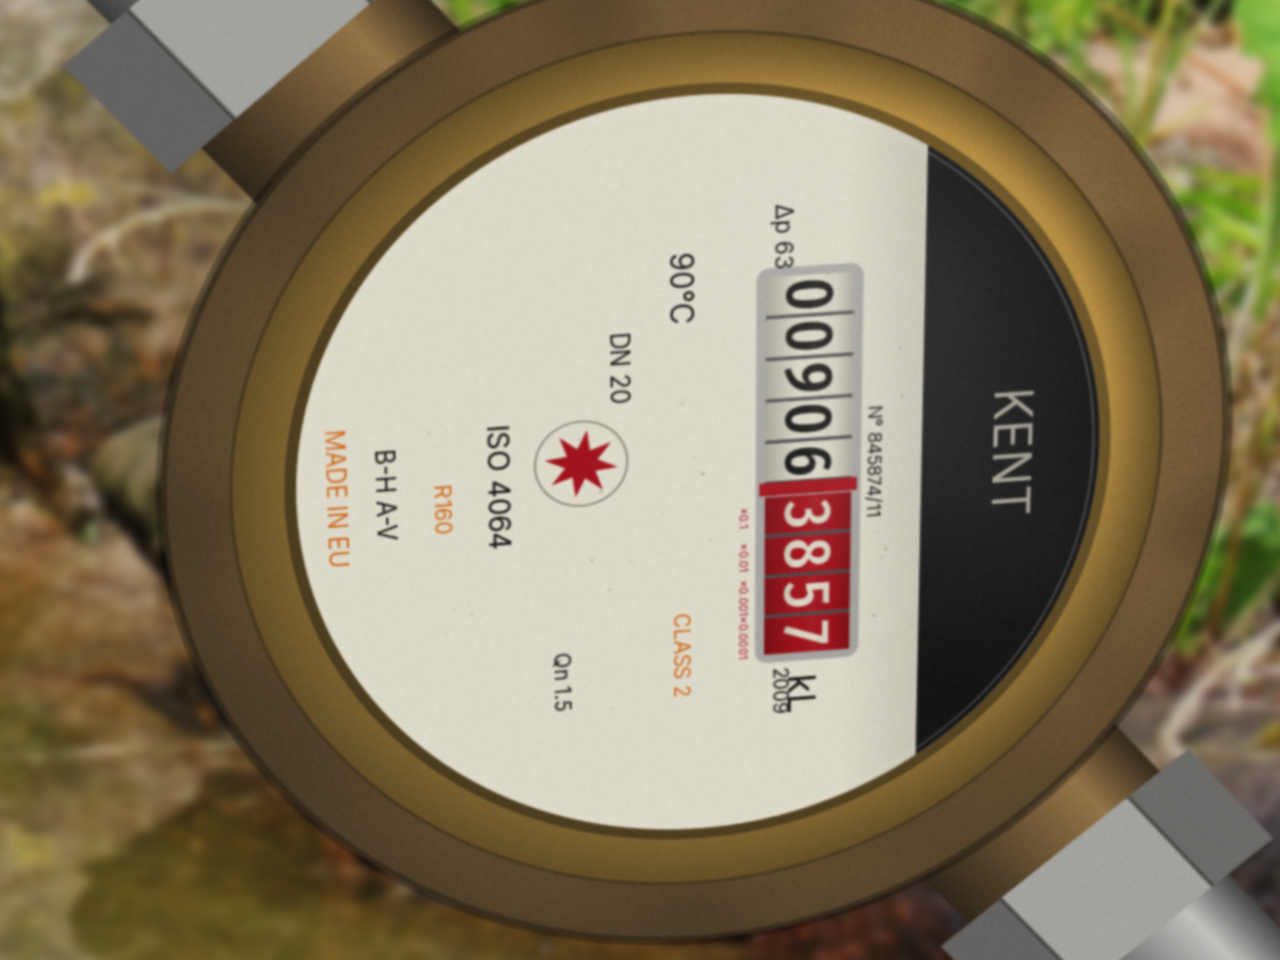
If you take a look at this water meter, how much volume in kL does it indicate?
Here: 906.3857 kL
